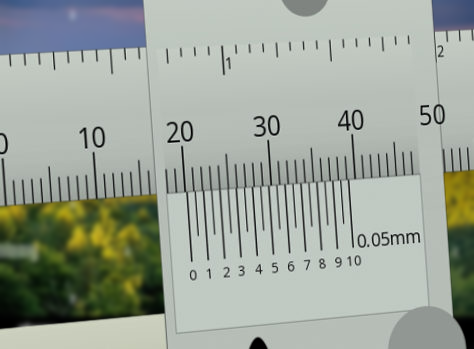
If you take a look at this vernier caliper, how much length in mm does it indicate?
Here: 20.2 mm
